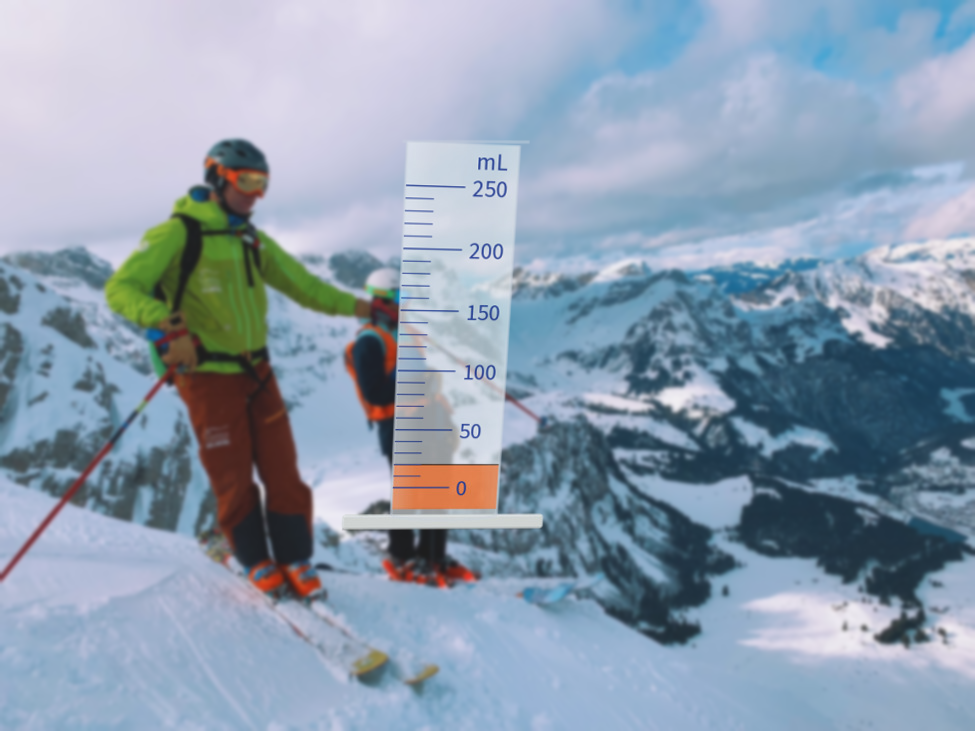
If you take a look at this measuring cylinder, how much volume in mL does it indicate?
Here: 20 mL
